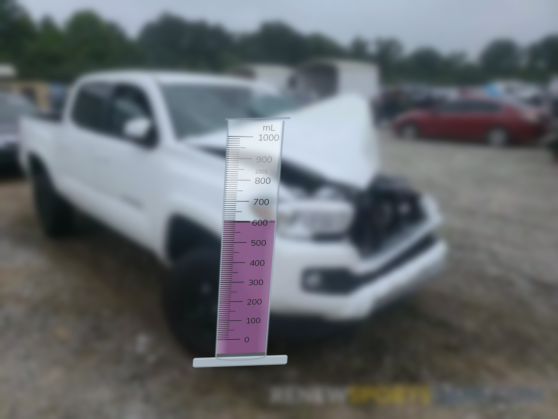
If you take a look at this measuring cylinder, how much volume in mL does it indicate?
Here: 600 mL
